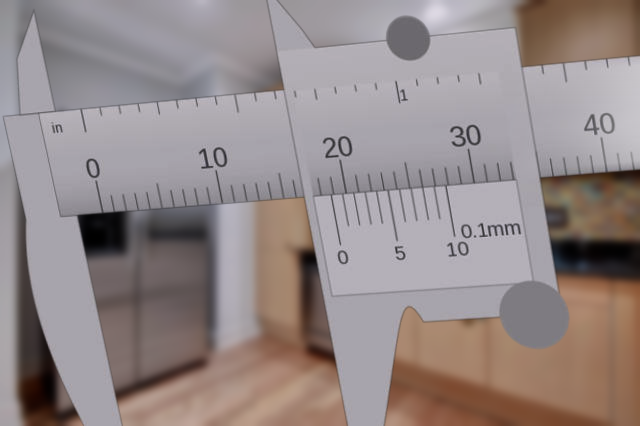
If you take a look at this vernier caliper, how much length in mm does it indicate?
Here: 18.8 mm
